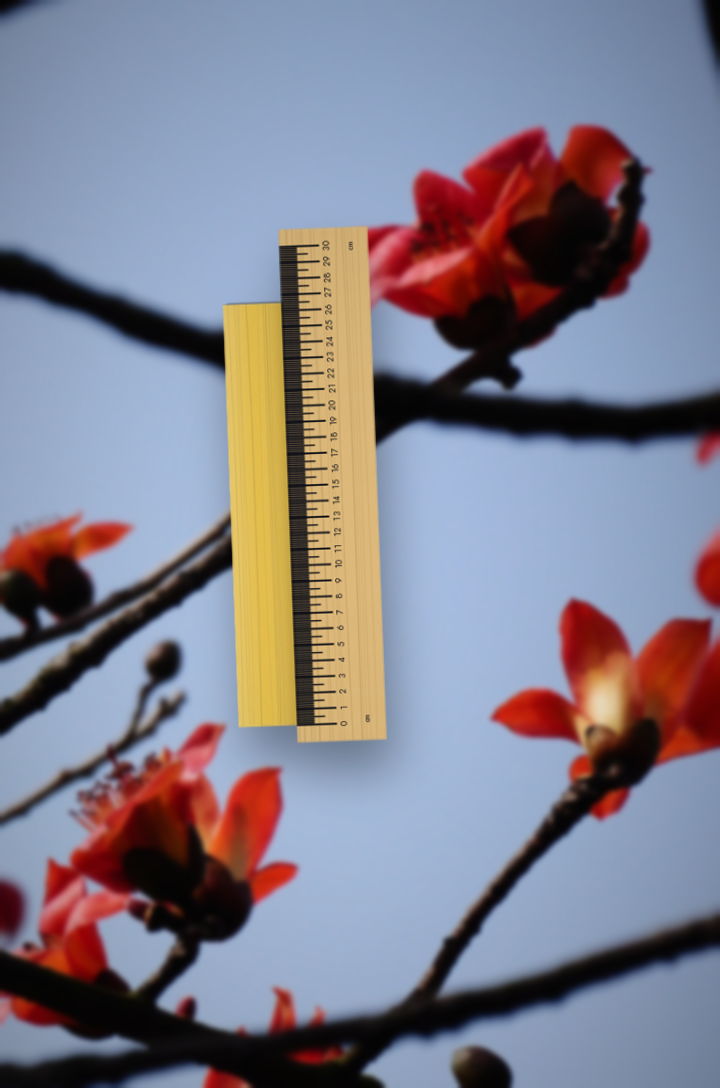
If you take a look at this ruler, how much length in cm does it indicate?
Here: 26.5 cm
